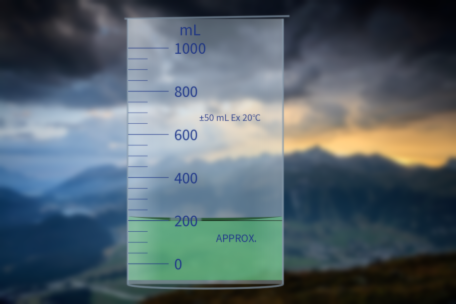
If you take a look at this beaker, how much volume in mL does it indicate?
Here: 200 mL
